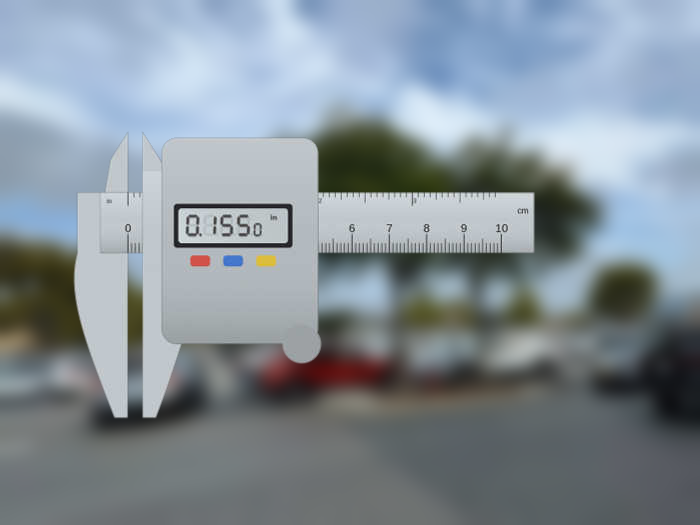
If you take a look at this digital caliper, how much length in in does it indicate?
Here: 0.1550 in
